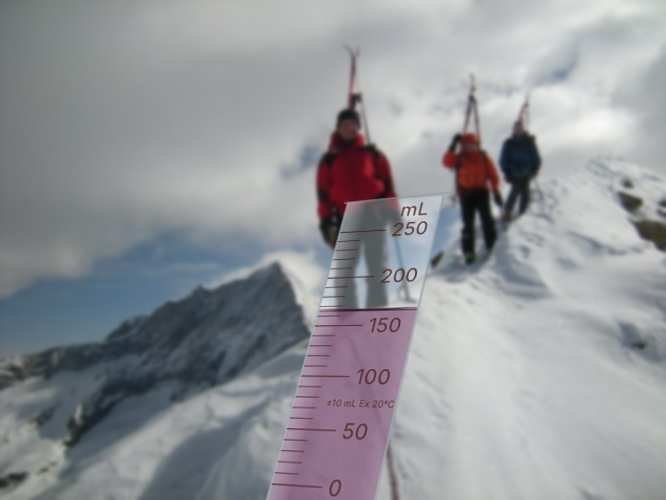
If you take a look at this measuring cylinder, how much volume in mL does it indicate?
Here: 165 mL
